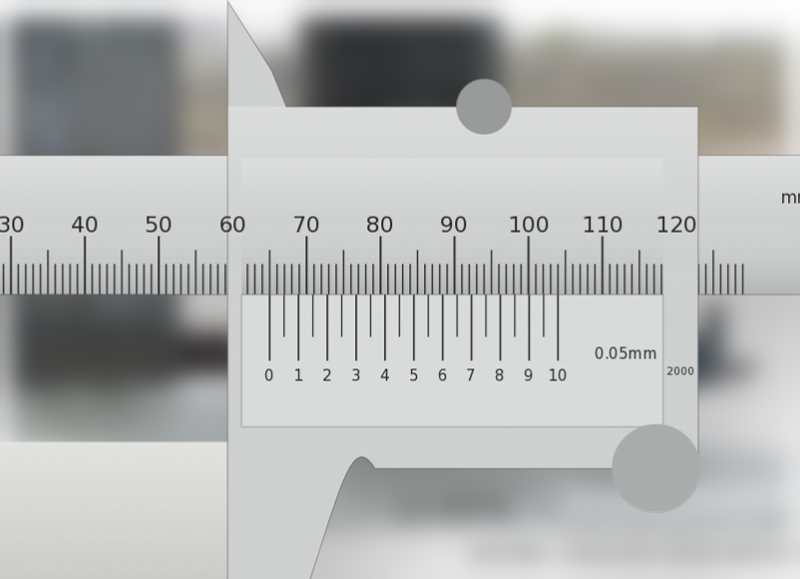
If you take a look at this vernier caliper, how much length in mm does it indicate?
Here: 65.0 mm
